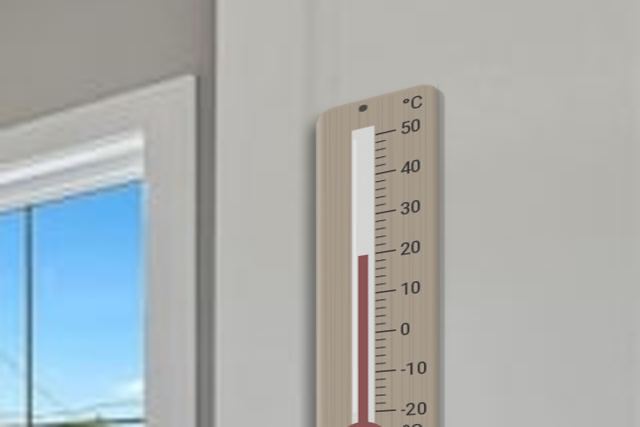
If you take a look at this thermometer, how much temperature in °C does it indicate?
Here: 20 °C
